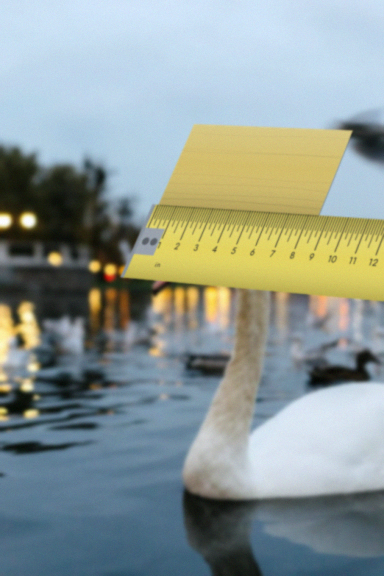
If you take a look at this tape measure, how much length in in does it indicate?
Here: 8.5 in
